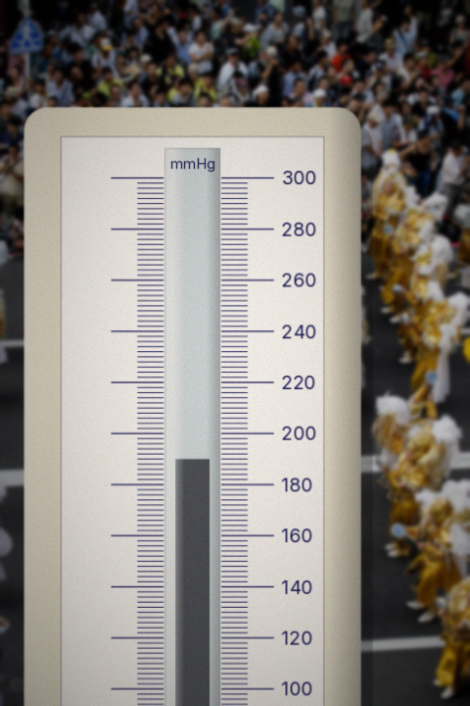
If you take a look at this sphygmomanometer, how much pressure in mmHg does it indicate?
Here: 190 mmHg
